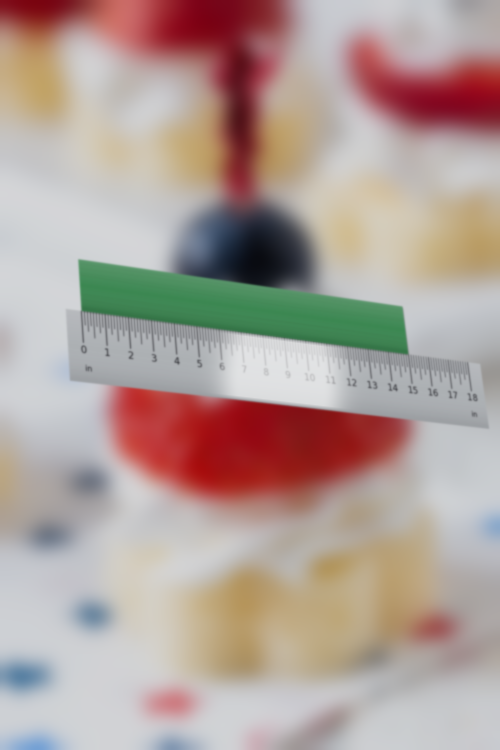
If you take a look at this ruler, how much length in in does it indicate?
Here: 15 in
